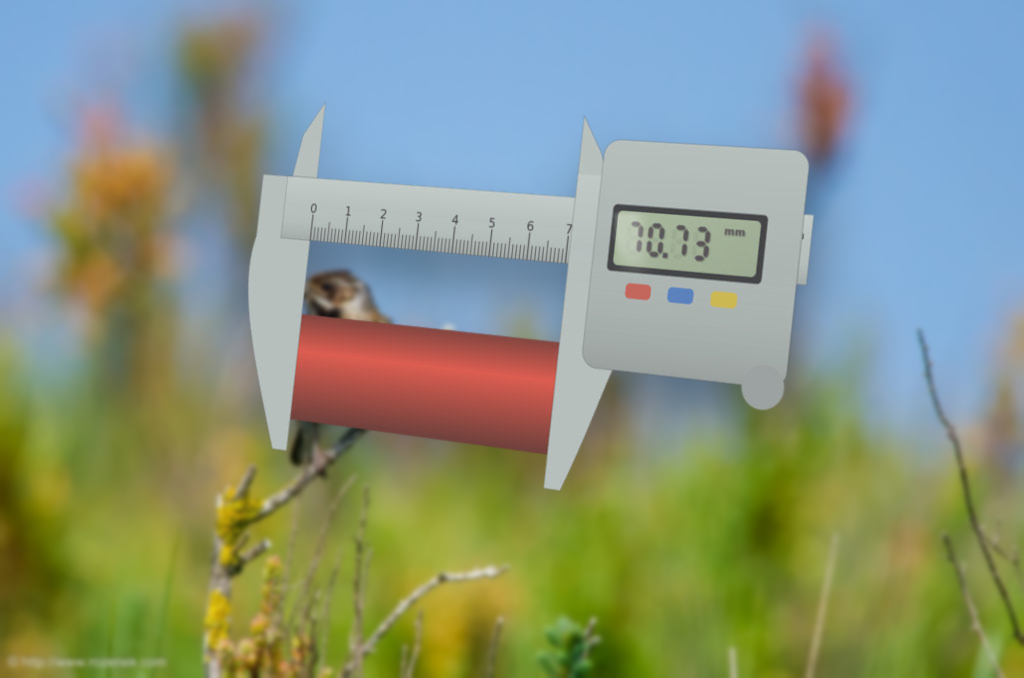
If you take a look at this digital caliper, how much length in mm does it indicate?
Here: 70.73 mm
